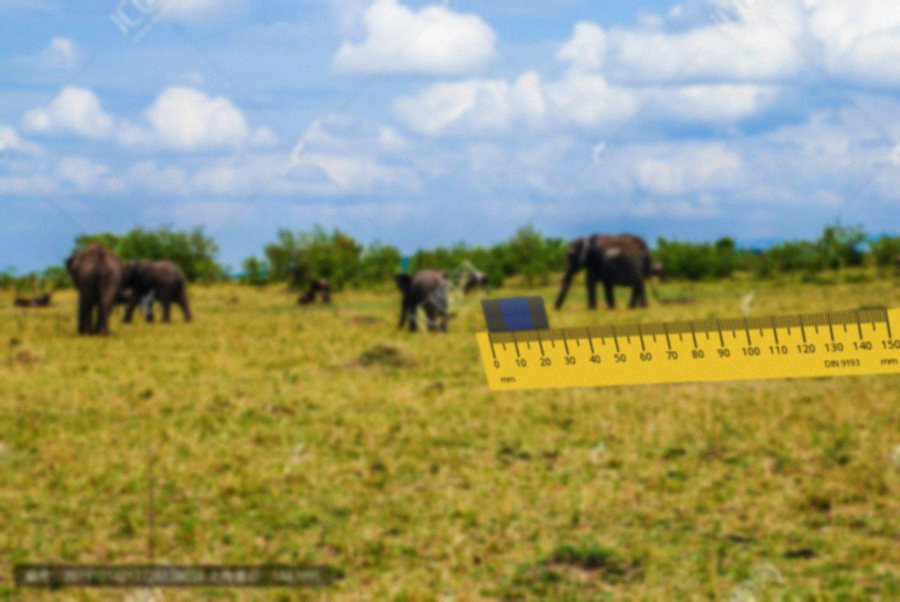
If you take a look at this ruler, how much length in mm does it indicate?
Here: 25 mm
